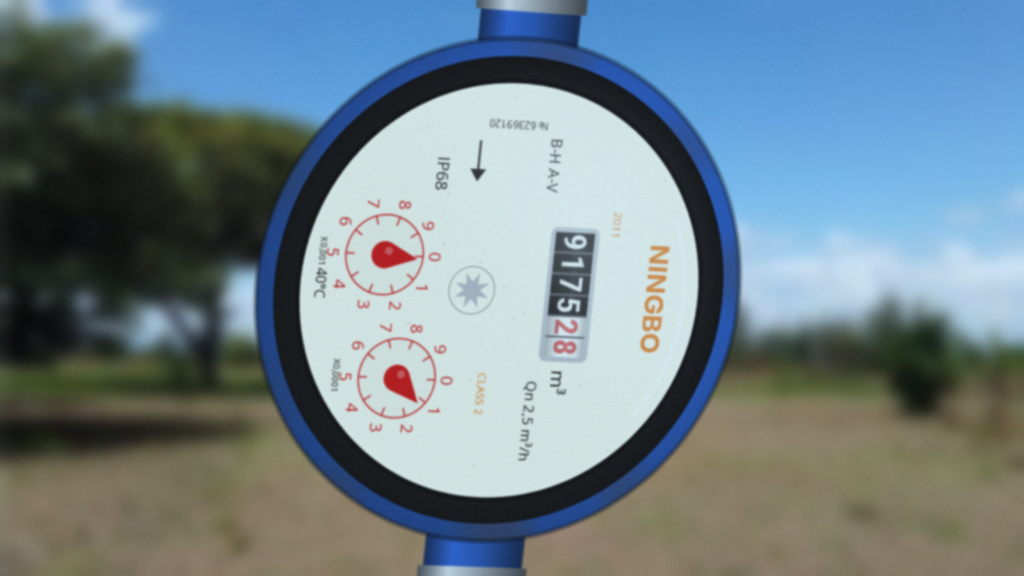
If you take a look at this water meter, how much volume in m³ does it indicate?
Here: 9175.2801 m³
